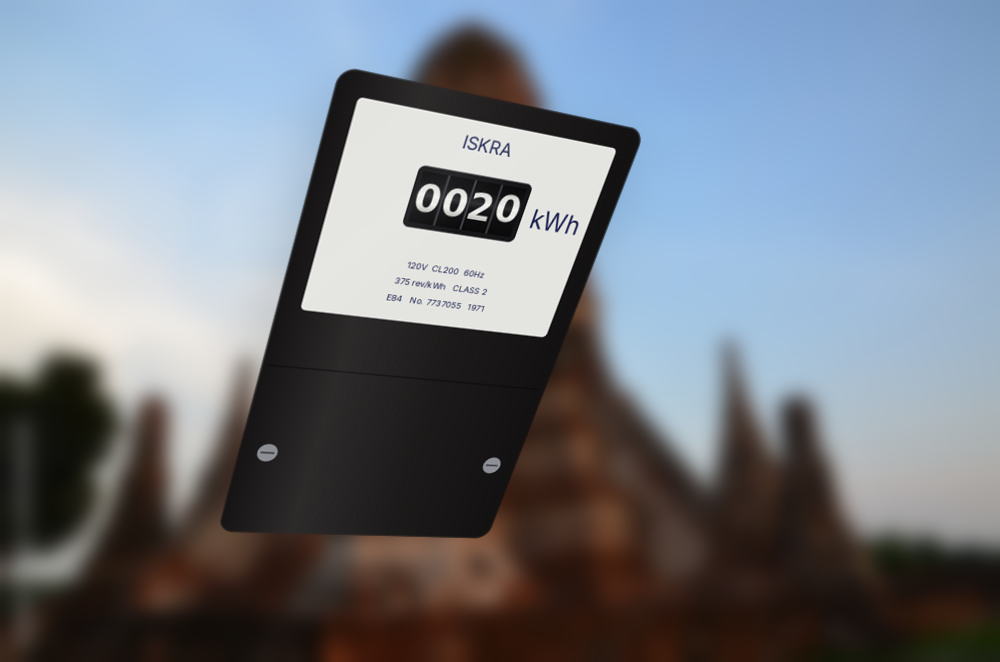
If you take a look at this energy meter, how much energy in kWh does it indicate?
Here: 20 kWh
